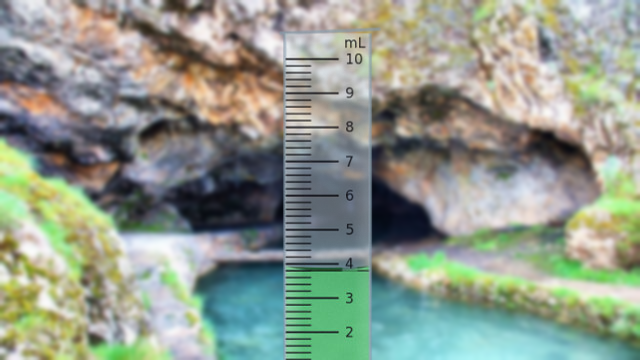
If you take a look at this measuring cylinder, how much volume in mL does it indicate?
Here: 3.8 mL
